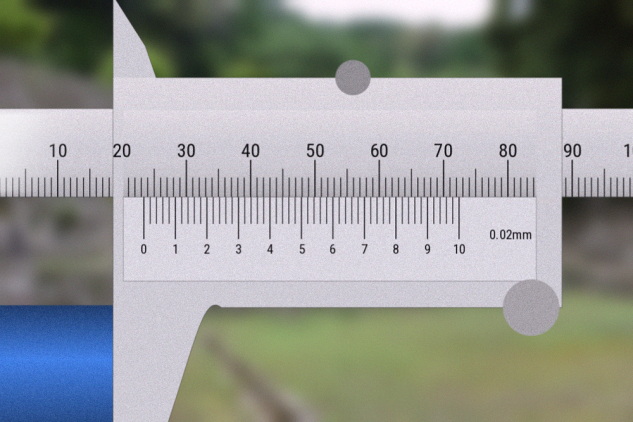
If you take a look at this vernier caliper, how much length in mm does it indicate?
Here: 23.4 mm
